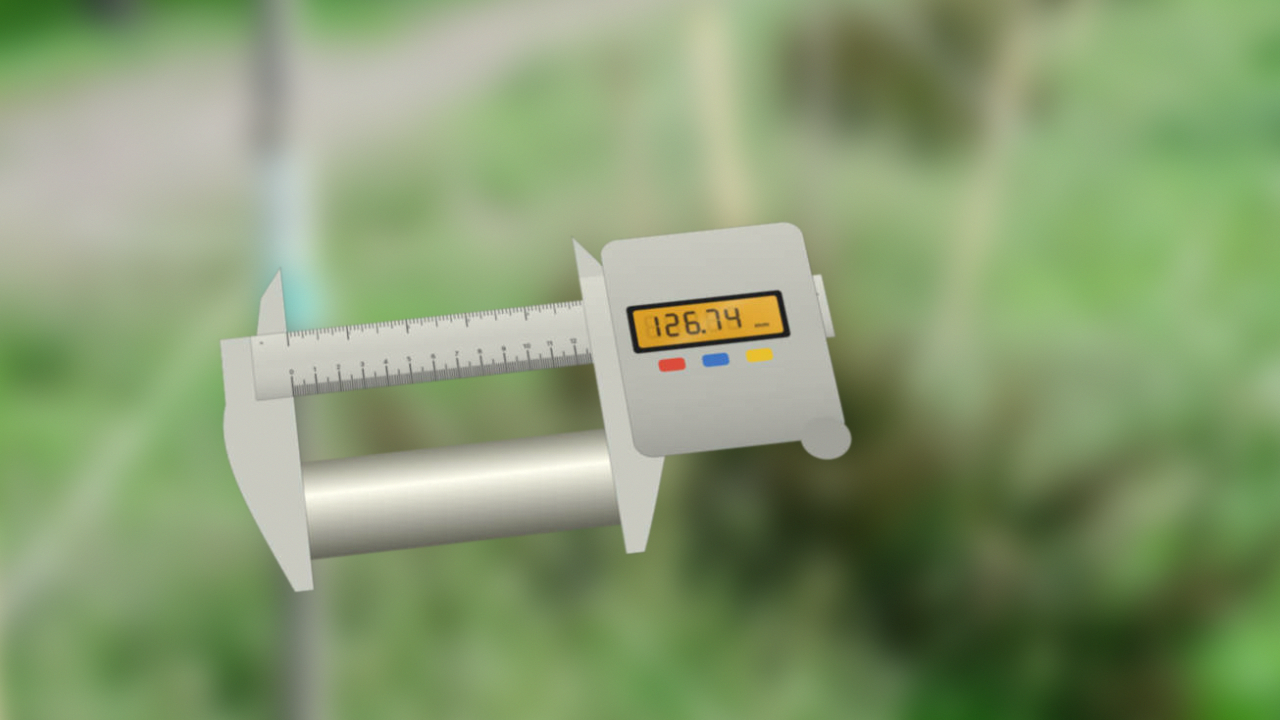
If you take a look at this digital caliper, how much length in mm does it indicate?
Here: 126.74 mm
